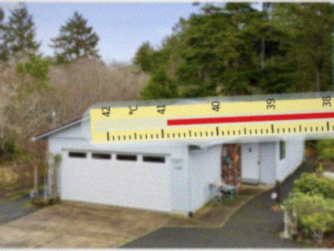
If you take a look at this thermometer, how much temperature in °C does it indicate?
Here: 40.9 °C
